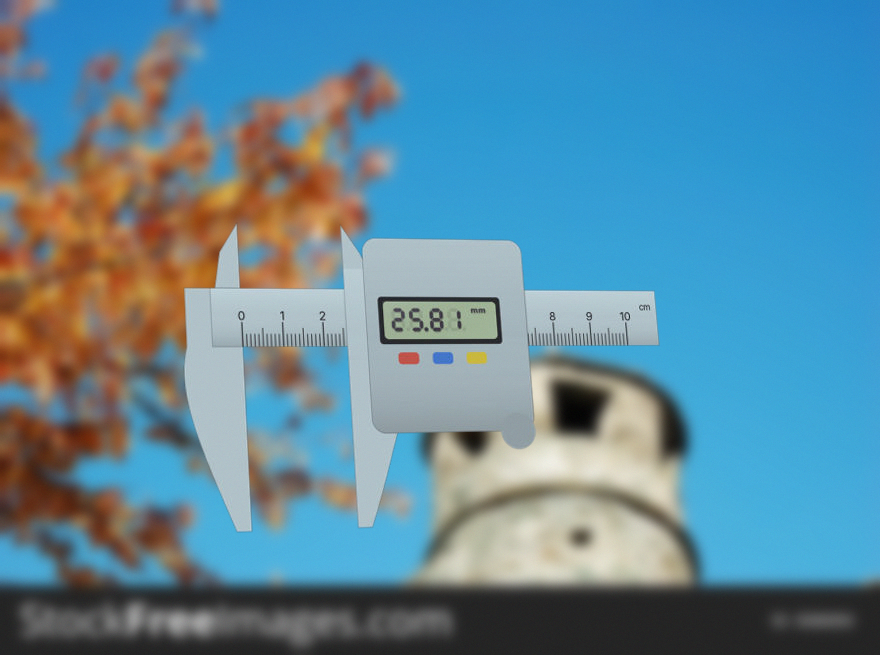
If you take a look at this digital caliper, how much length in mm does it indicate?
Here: 25.81 mm
